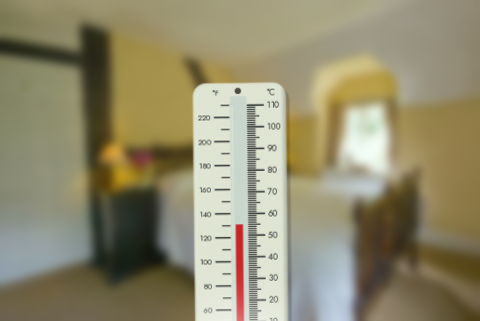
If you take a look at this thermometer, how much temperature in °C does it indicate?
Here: 55 °C
